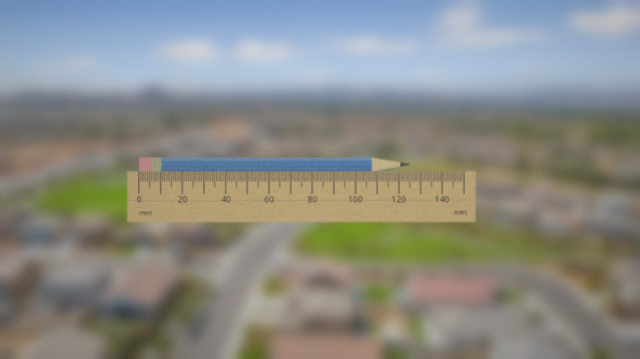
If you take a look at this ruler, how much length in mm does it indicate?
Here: 125 mm
